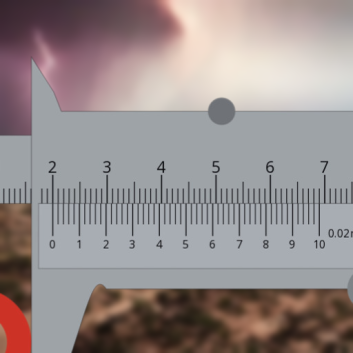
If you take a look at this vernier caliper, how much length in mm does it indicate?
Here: 20.0 mm
